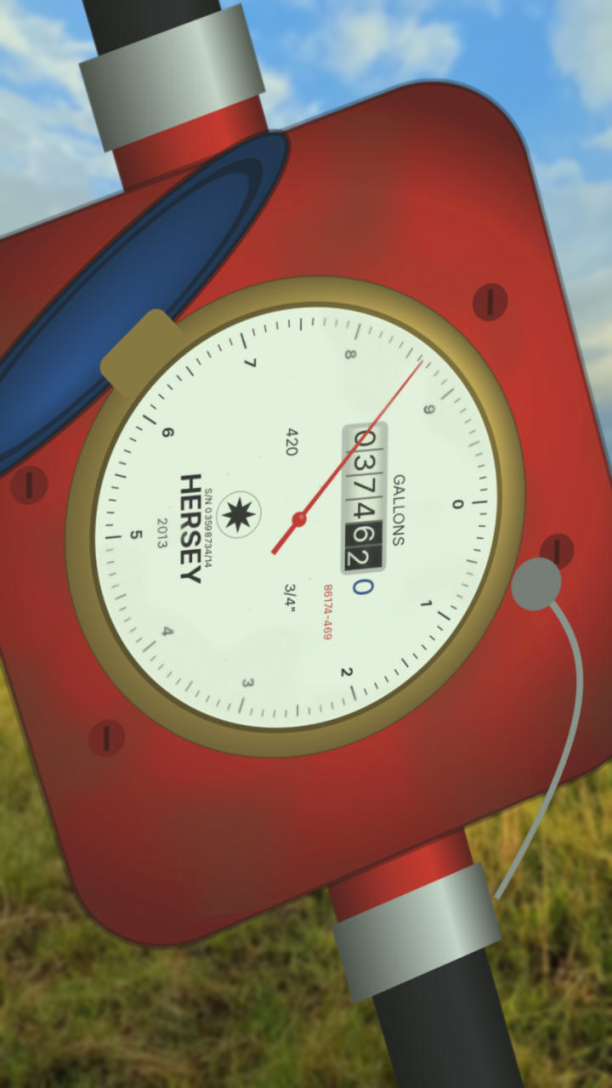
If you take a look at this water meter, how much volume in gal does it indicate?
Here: 374618.6 gal
